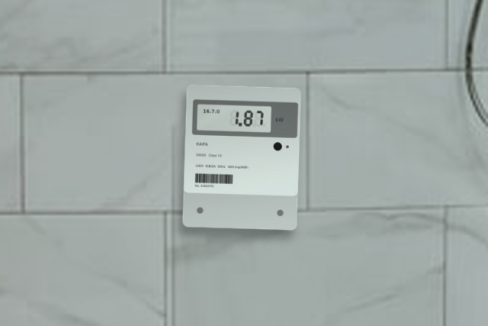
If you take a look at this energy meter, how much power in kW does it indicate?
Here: 1.87 kW
